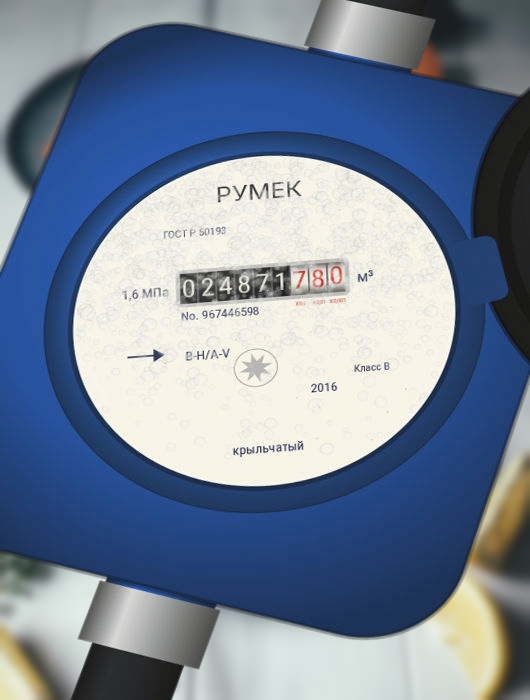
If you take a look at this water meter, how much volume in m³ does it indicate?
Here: 24871.780 m³
